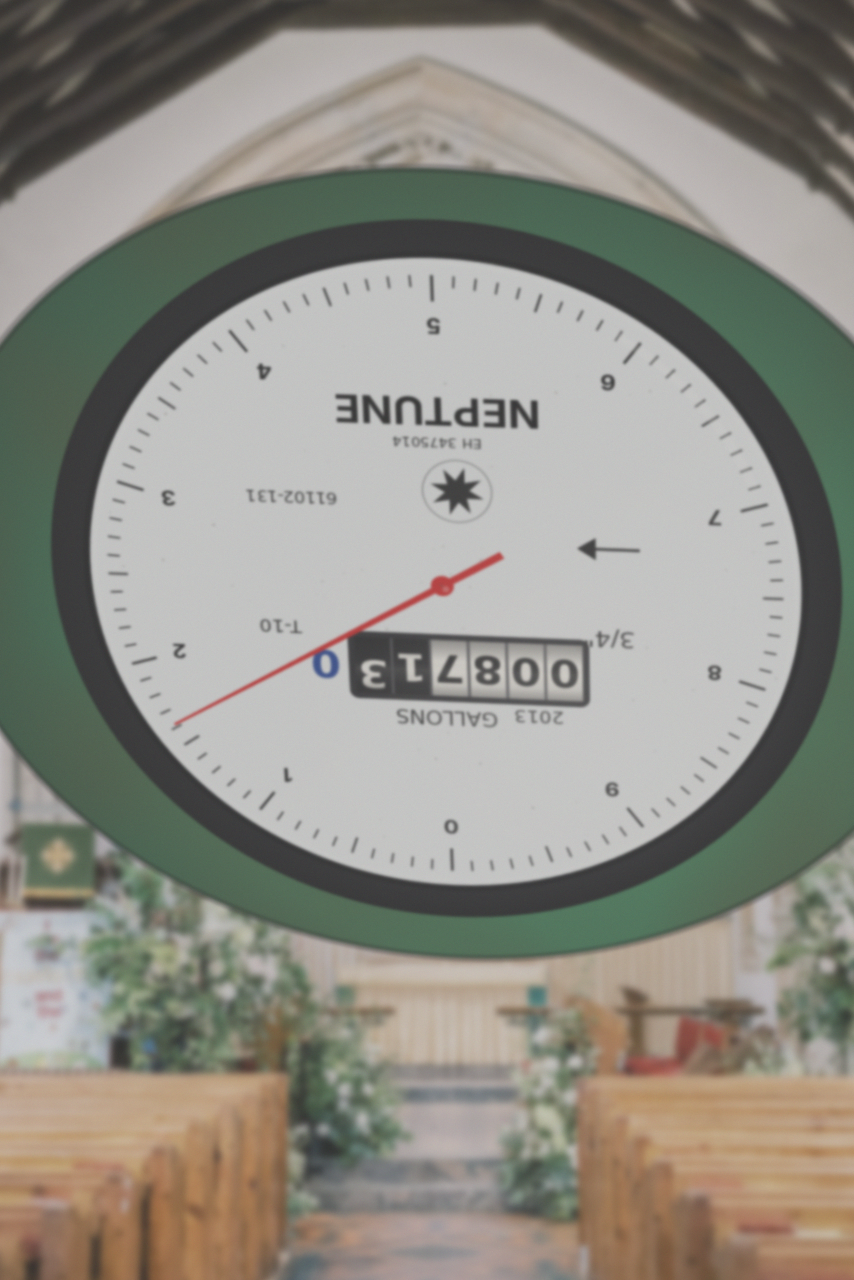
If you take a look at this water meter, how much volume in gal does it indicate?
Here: 87131.6 gal
